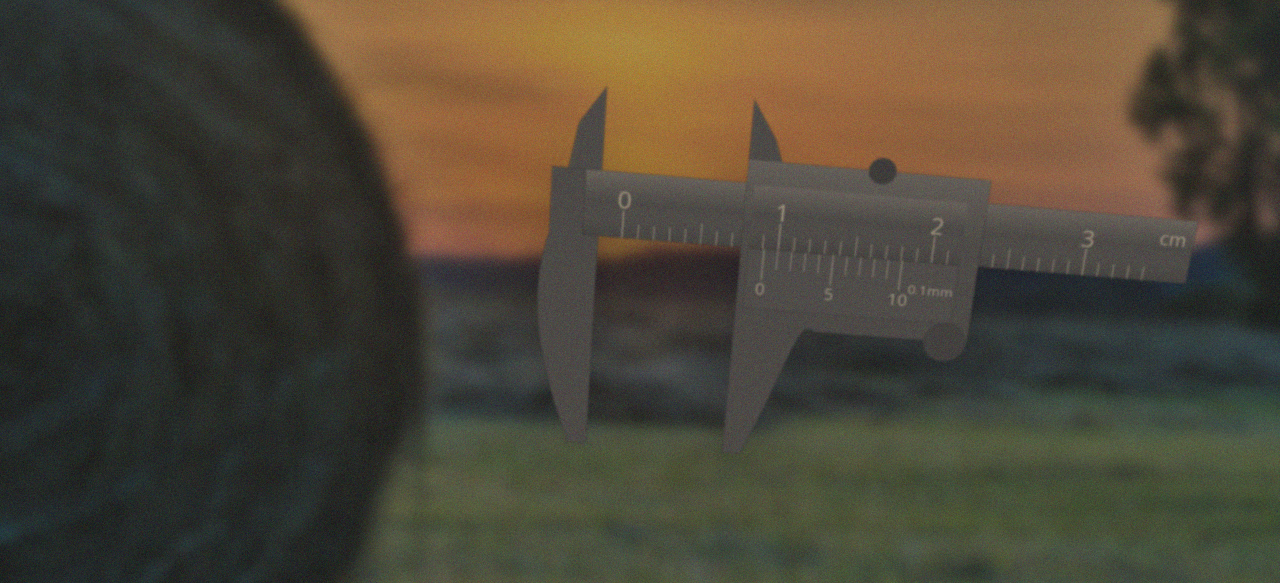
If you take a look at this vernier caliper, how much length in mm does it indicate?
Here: 9.1 mm
